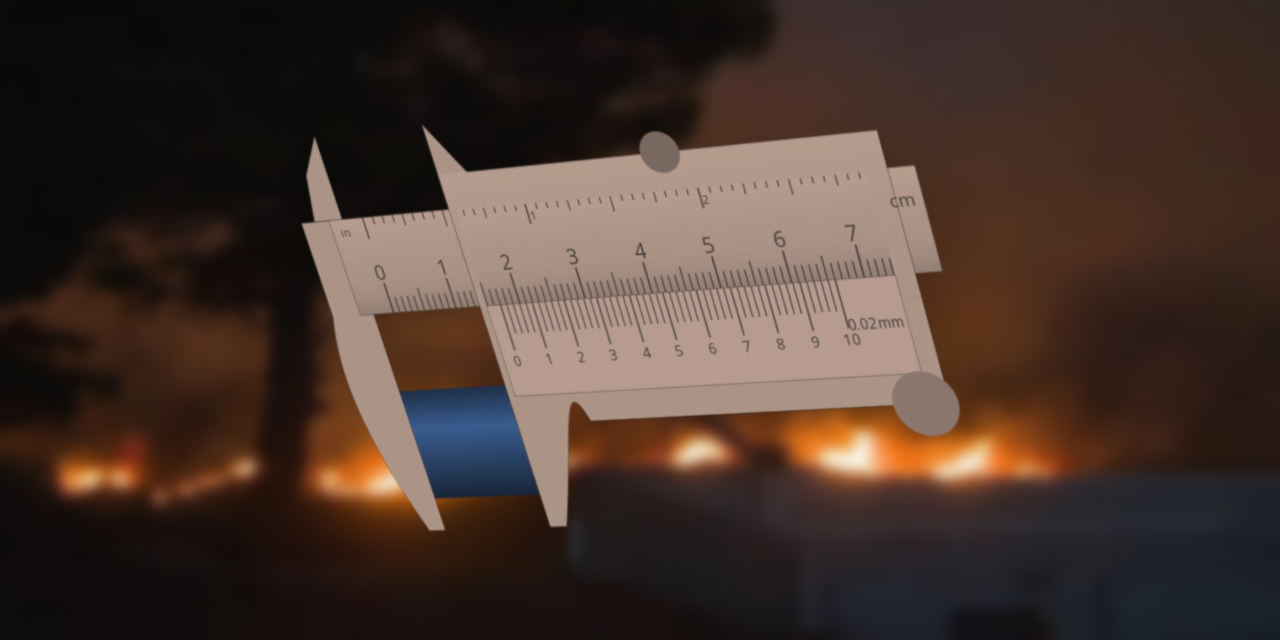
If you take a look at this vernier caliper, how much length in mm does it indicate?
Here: 17.0 mm
